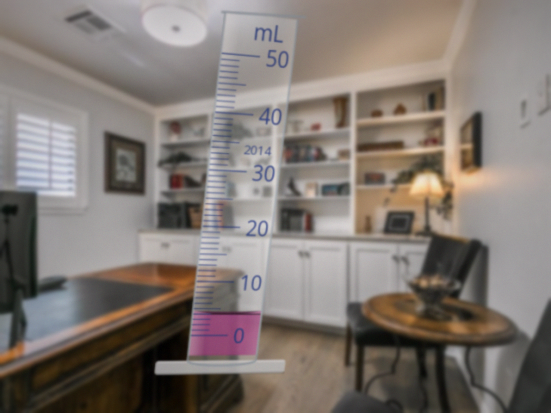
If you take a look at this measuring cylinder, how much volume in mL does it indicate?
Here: 4 mL
